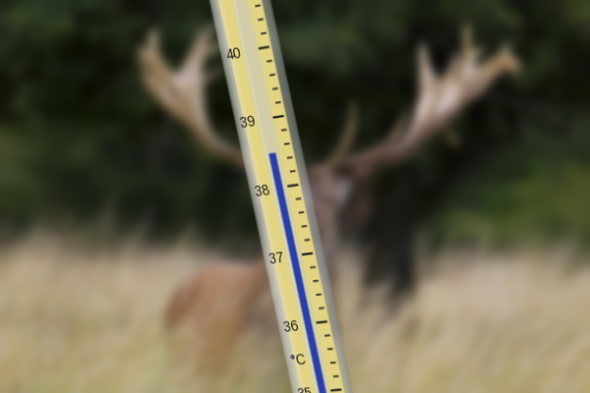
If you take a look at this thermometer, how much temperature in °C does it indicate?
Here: 38.5 °C
